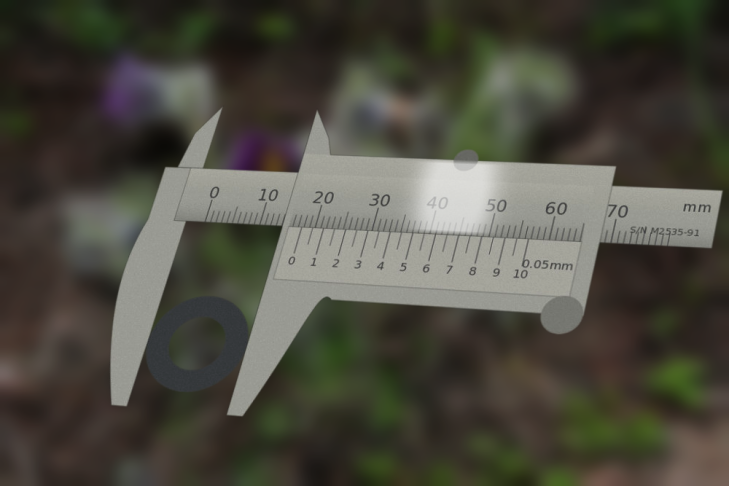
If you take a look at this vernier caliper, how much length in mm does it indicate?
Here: 17.6 mm
